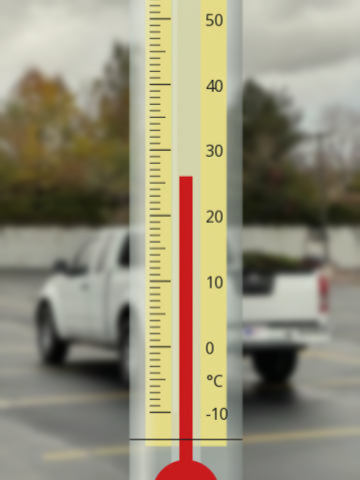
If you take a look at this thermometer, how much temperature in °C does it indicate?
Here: 26 °C
